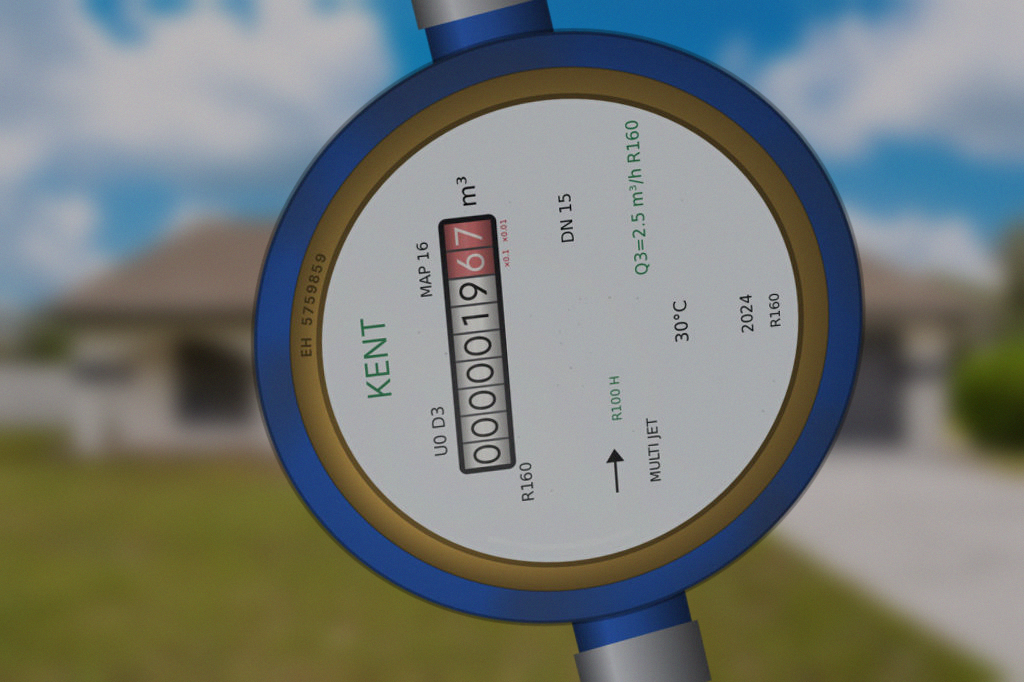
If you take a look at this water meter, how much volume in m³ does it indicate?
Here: 19.67 m³
